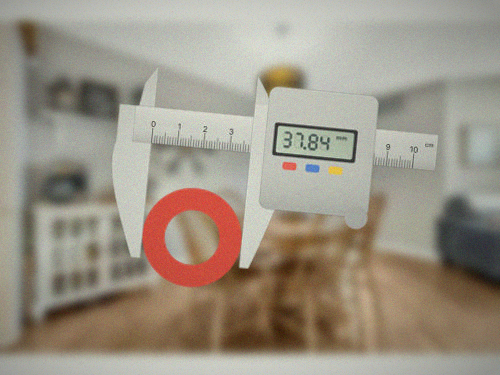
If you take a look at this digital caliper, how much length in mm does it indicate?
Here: 37.84 mm
